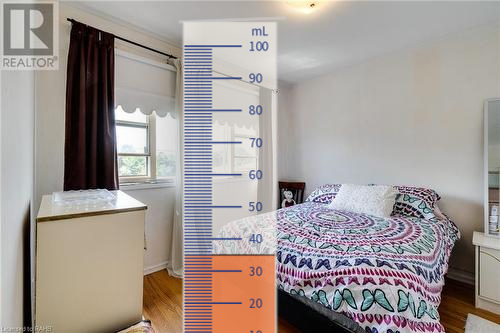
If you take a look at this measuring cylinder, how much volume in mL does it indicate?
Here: 35 mL
